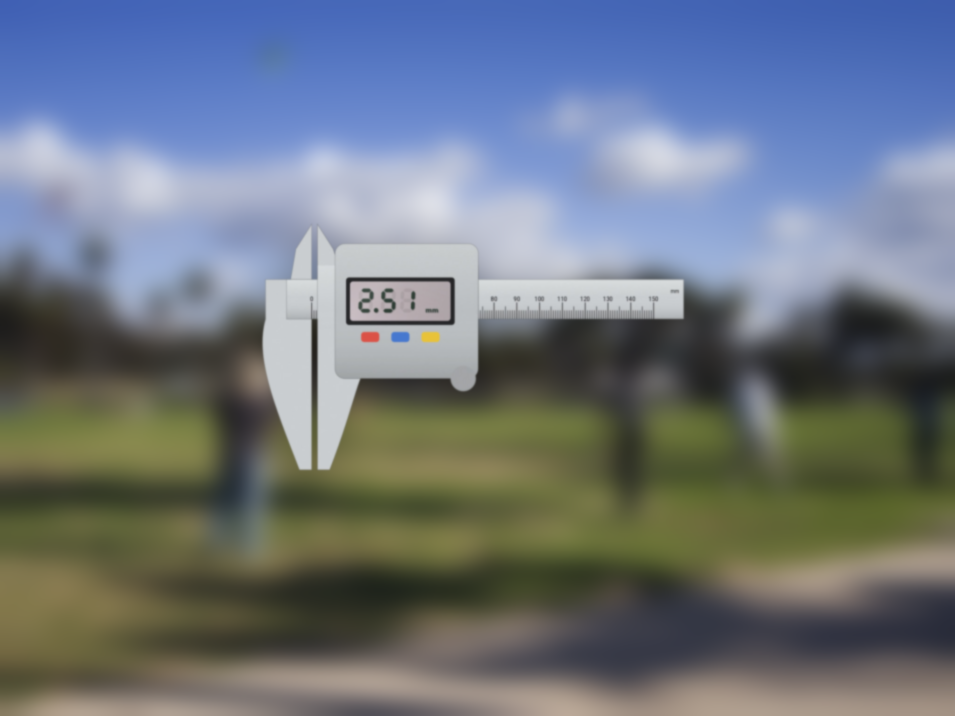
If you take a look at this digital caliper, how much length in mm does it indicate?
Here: 2.51 mm
